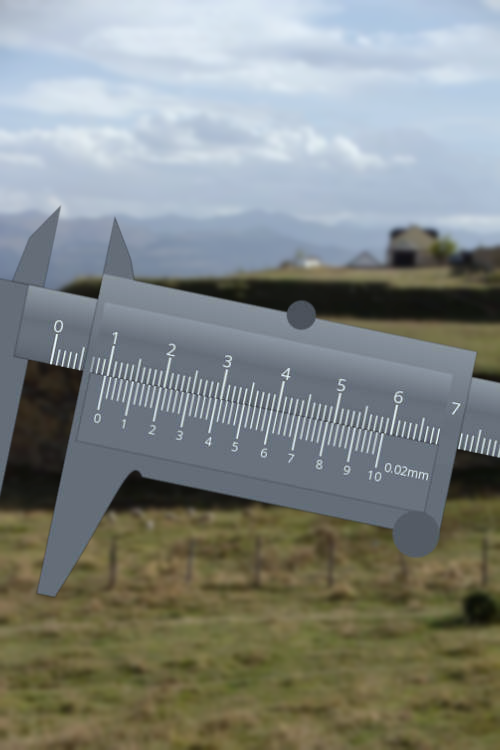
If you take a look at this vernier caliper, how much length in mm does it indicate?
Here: 9.6 mm
